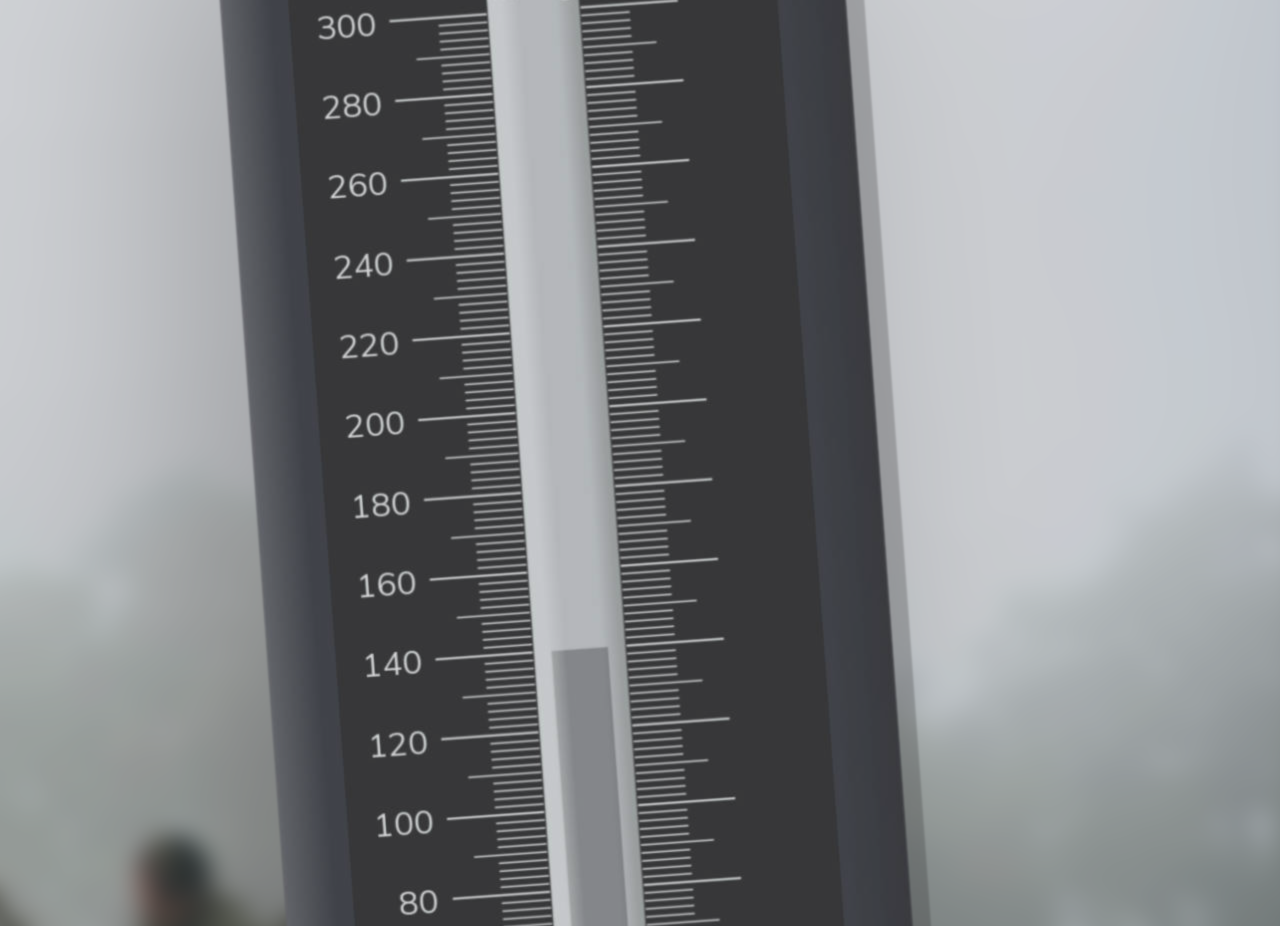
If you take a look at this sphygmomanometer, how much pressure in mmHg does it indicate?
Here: 140 mmHg
